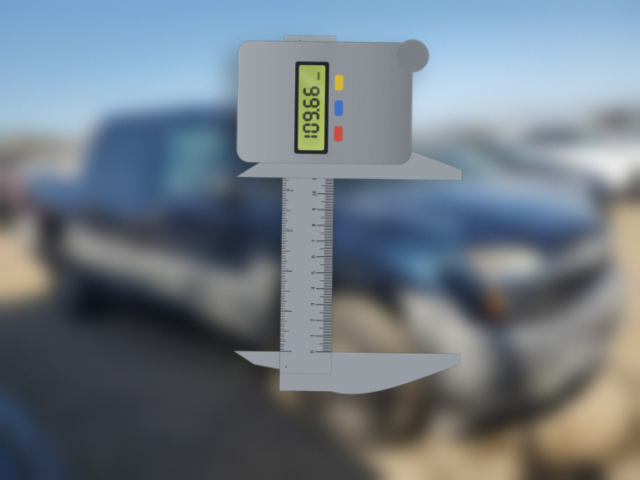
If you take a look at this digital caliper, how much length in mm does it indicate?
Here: 109.66 mm
